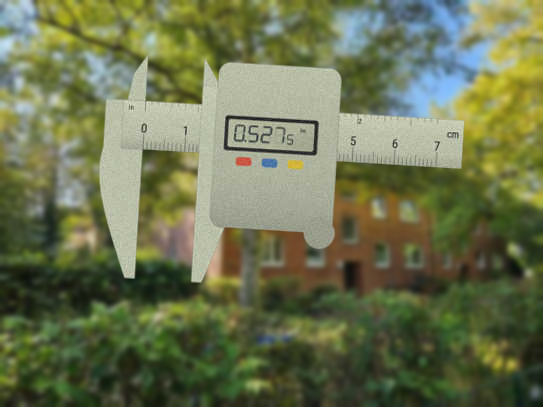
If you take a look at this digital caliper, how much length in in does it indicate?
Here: 0.5275 in
